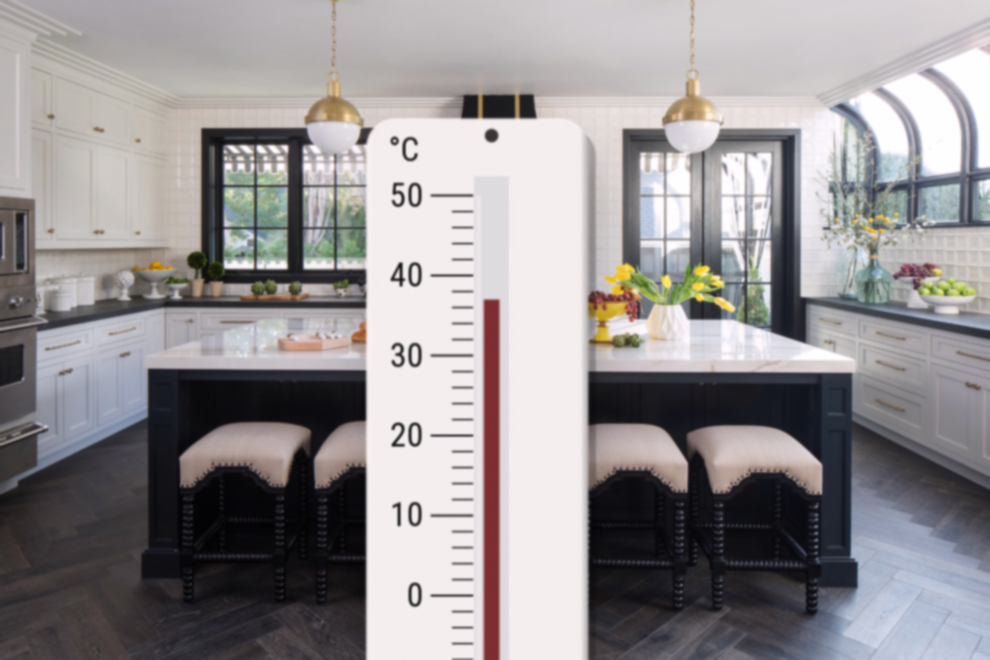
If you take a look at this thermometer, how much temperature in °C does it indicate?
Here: 37 °C
